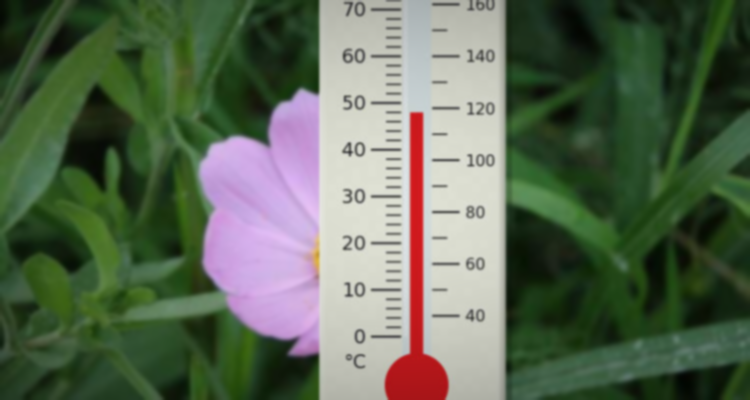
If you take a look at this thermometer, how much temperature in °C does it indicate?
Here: 48 °C
